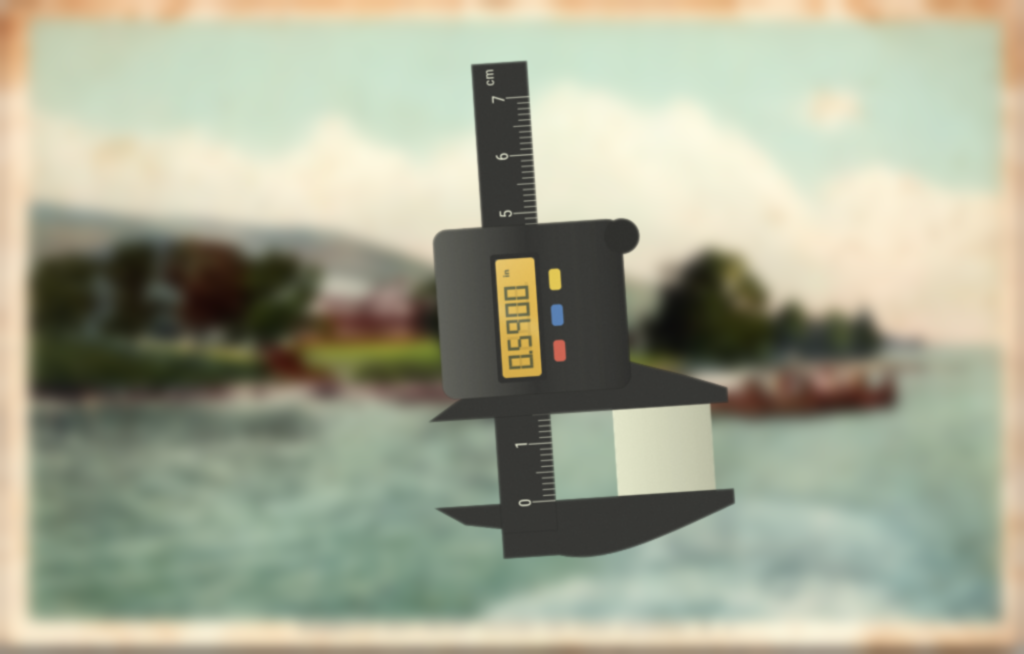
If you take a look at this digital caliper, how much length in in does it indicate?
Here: 0.5900 in
